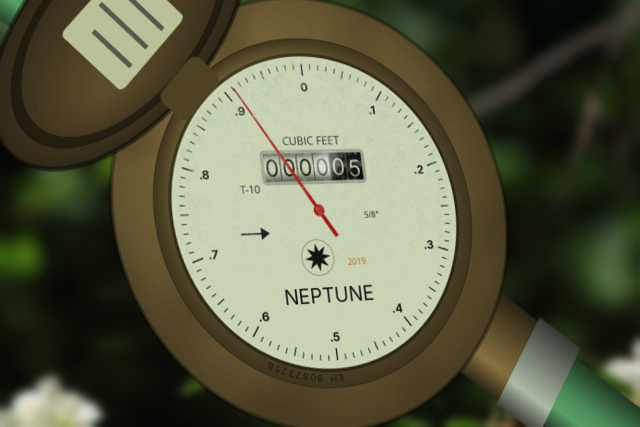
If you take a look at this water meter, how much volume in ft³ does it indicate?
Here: 4.91 ft³
